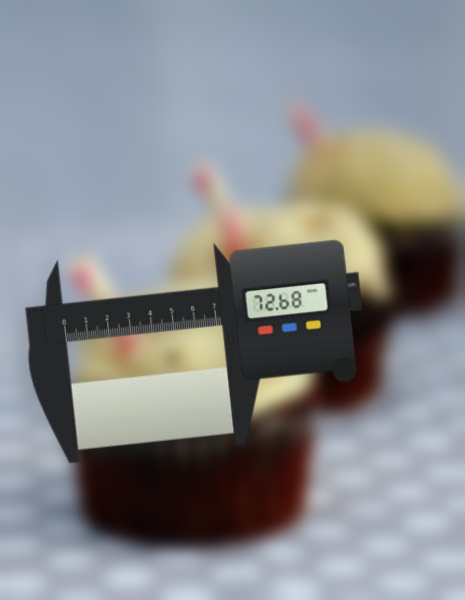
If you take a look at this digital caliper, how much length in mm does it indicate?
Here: 72.68 mm
